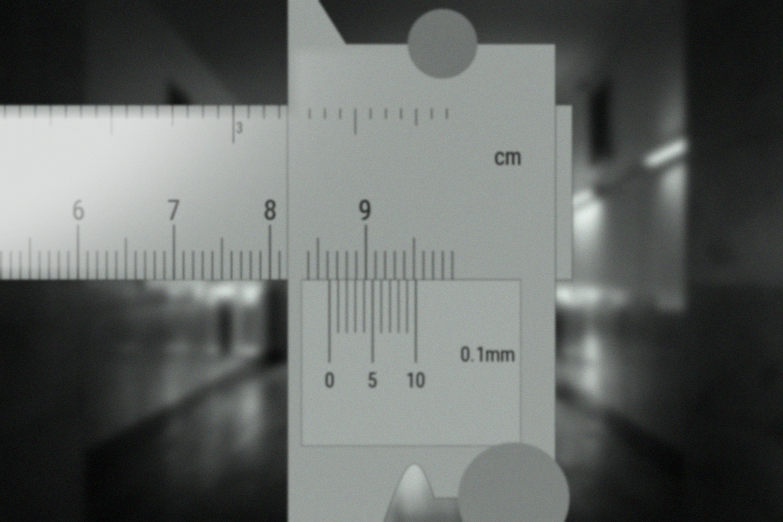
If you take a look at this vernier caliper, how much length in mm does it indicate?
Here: 86.2 mm
